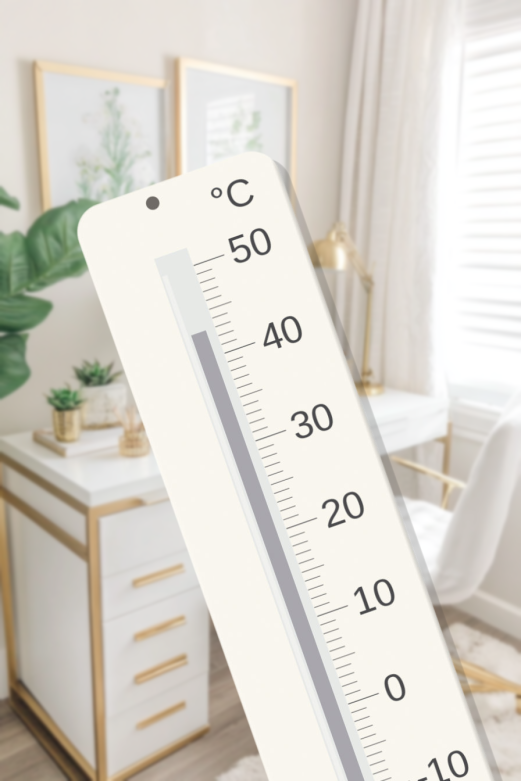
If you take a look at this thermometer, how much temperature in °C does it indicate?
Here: 43 °C
